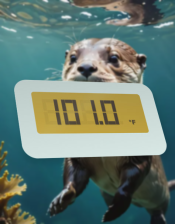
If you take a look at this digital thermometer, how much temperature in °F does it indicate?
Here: 101.0 °F
